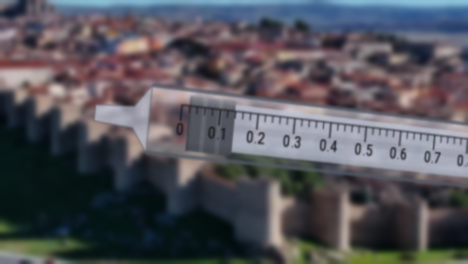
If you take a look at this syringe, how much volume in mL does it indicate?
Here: 0.02 mL
